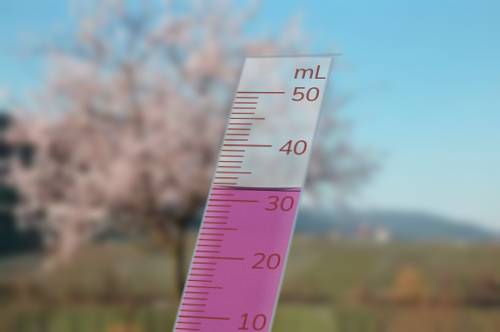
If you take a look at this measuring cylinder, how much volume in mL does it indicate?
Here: 32 mL
